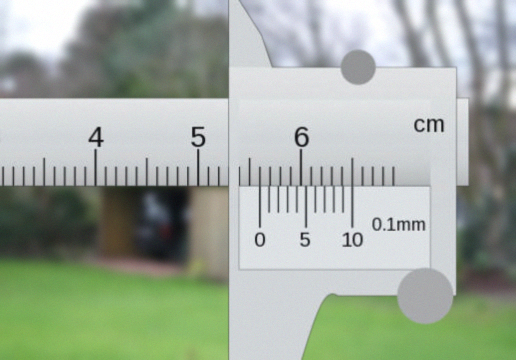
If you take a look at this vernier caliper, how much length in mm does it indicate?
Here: 56.0 mm
